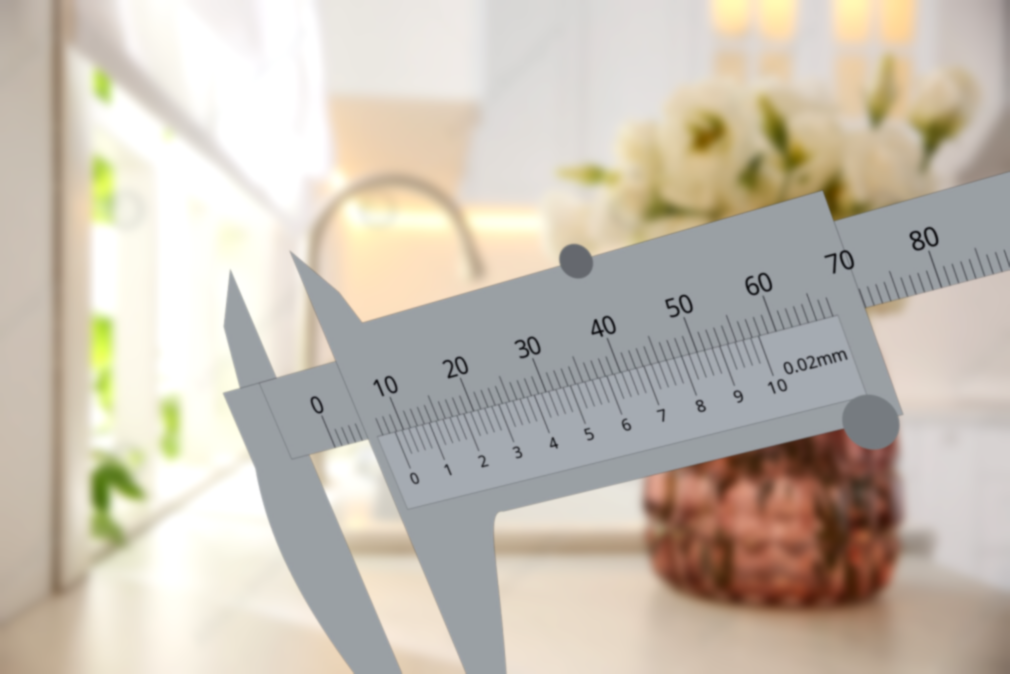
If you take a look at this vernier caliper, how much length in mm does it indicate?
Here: 8.8 mm
